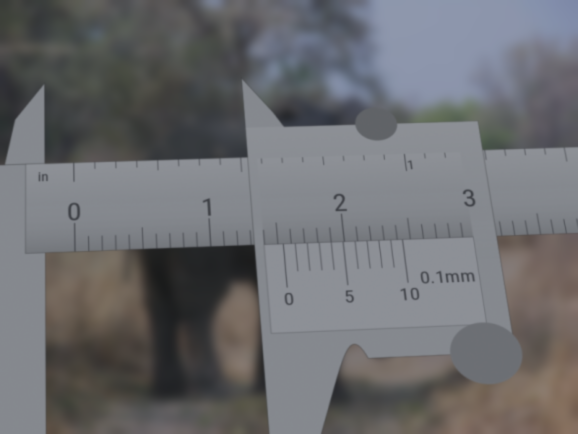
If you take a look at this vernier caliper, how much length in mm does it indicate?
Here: 15.4 mm
